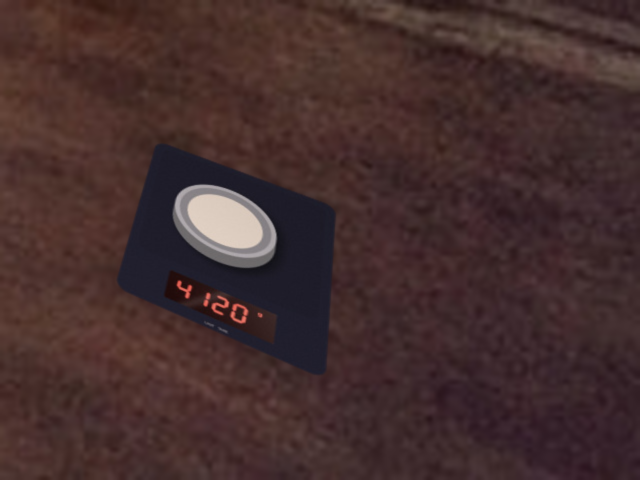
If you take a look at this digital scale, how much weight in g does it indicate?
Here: 4120 g
